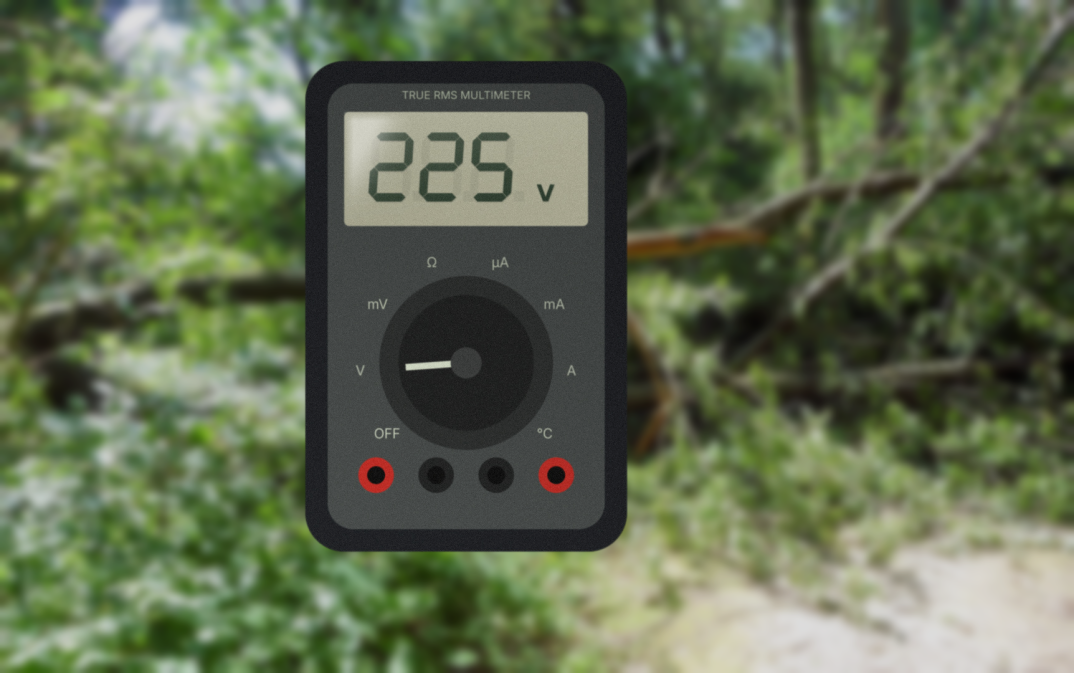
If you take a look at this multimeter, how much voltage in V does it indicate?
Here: 225 V
